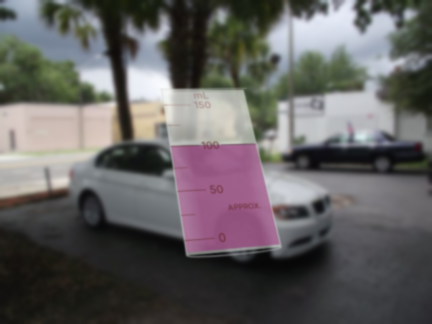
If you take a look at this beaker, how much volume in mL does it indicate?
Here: 100 mL
